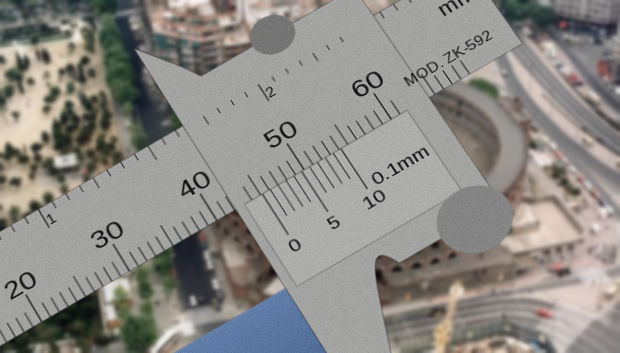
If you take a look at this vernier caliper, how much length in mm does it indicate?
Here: 45.2 mm
